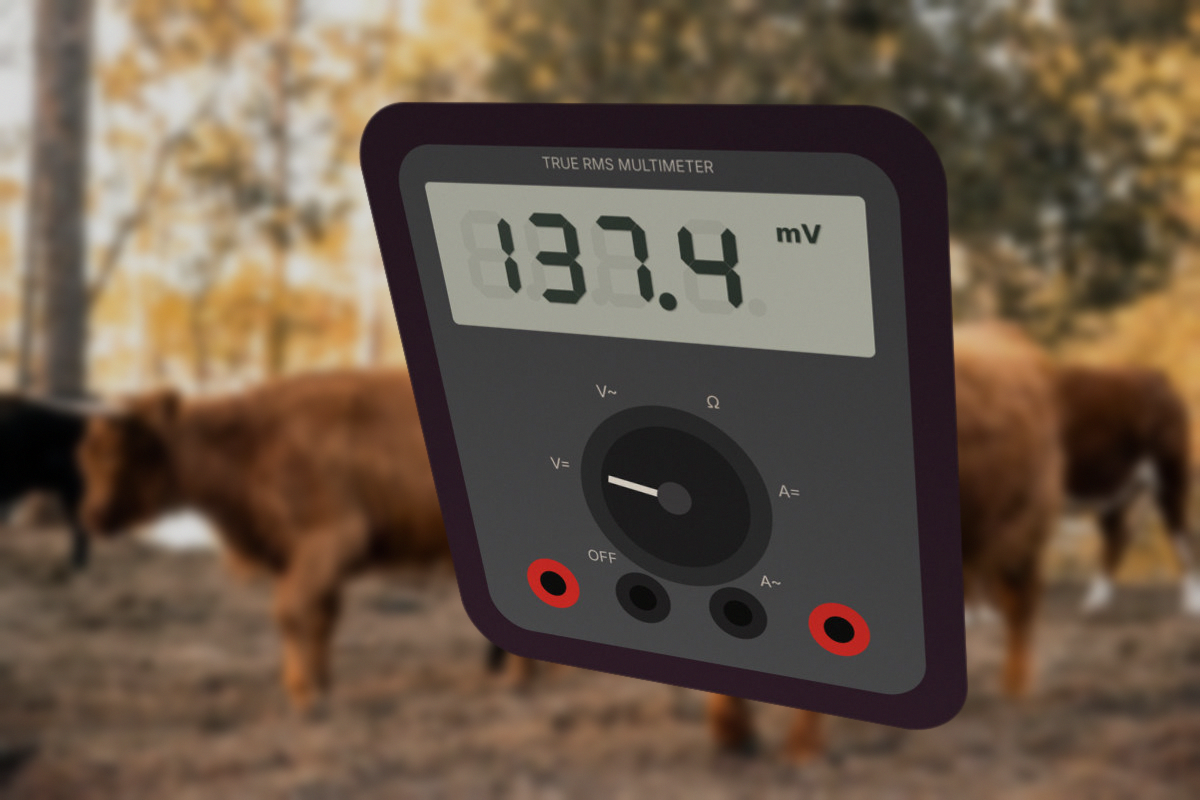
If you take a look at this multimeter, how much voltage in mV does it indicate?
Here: 137.4 mV
